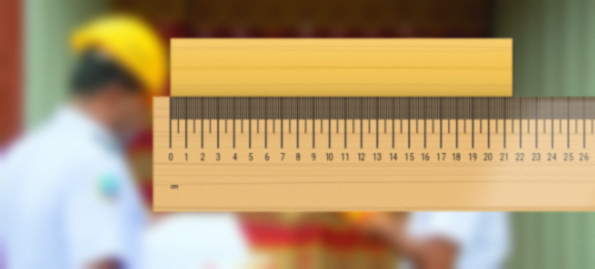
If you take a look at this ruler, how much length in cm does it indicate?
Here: 21.5 cm
